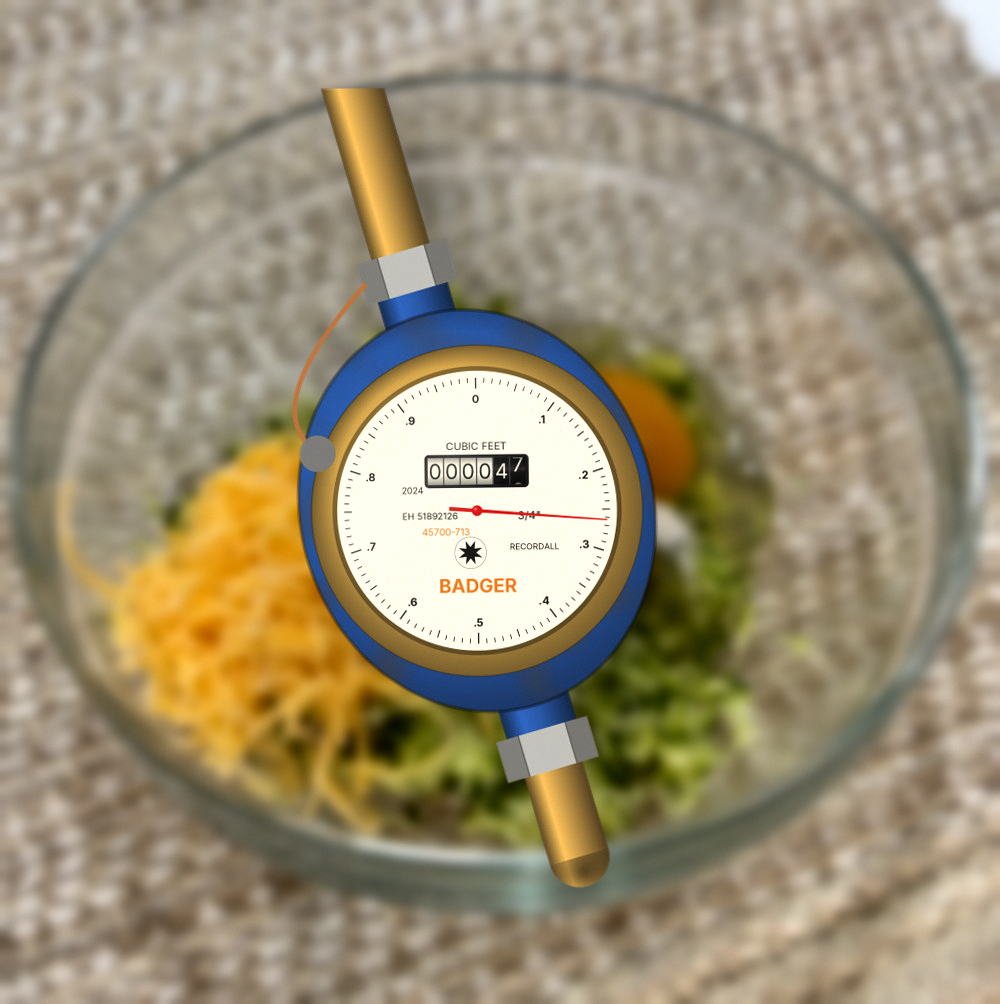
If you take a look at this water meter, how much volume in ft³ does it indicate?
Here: 47.26 ft³
